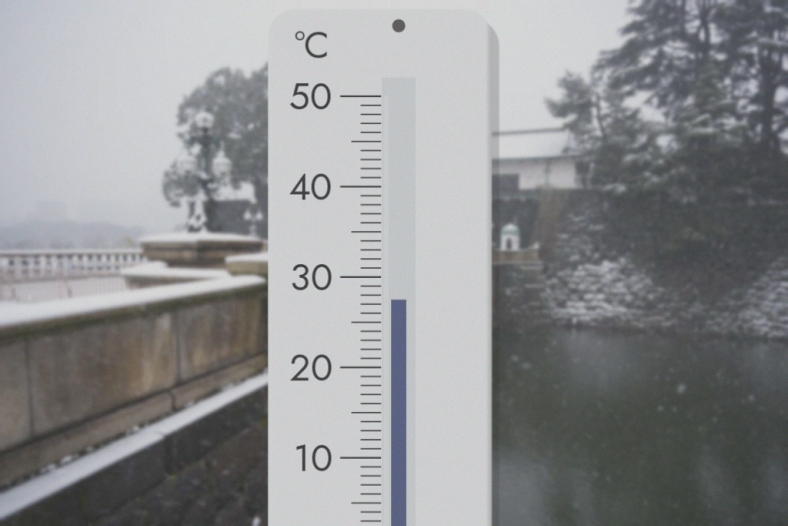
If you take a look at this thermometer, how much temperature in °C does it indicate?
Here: 27.5 °C
